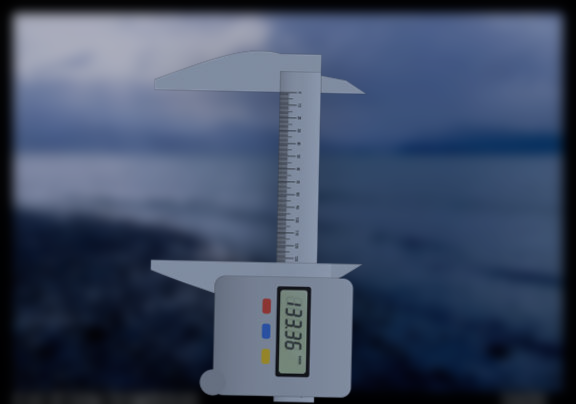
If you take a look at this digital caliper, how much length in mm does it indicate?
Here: 133.36 mm
